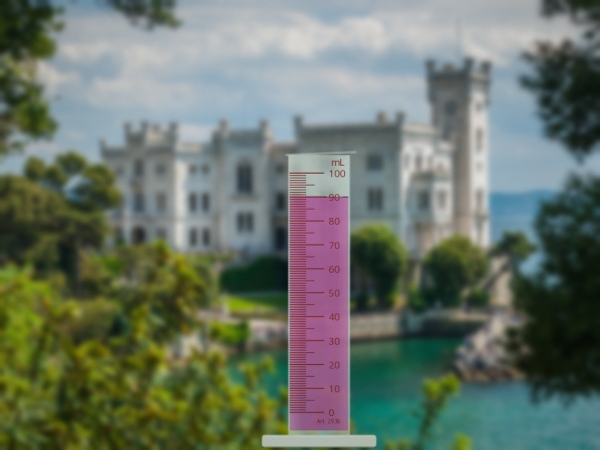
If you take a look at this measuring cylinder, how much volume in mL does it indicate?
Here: 90 mL
